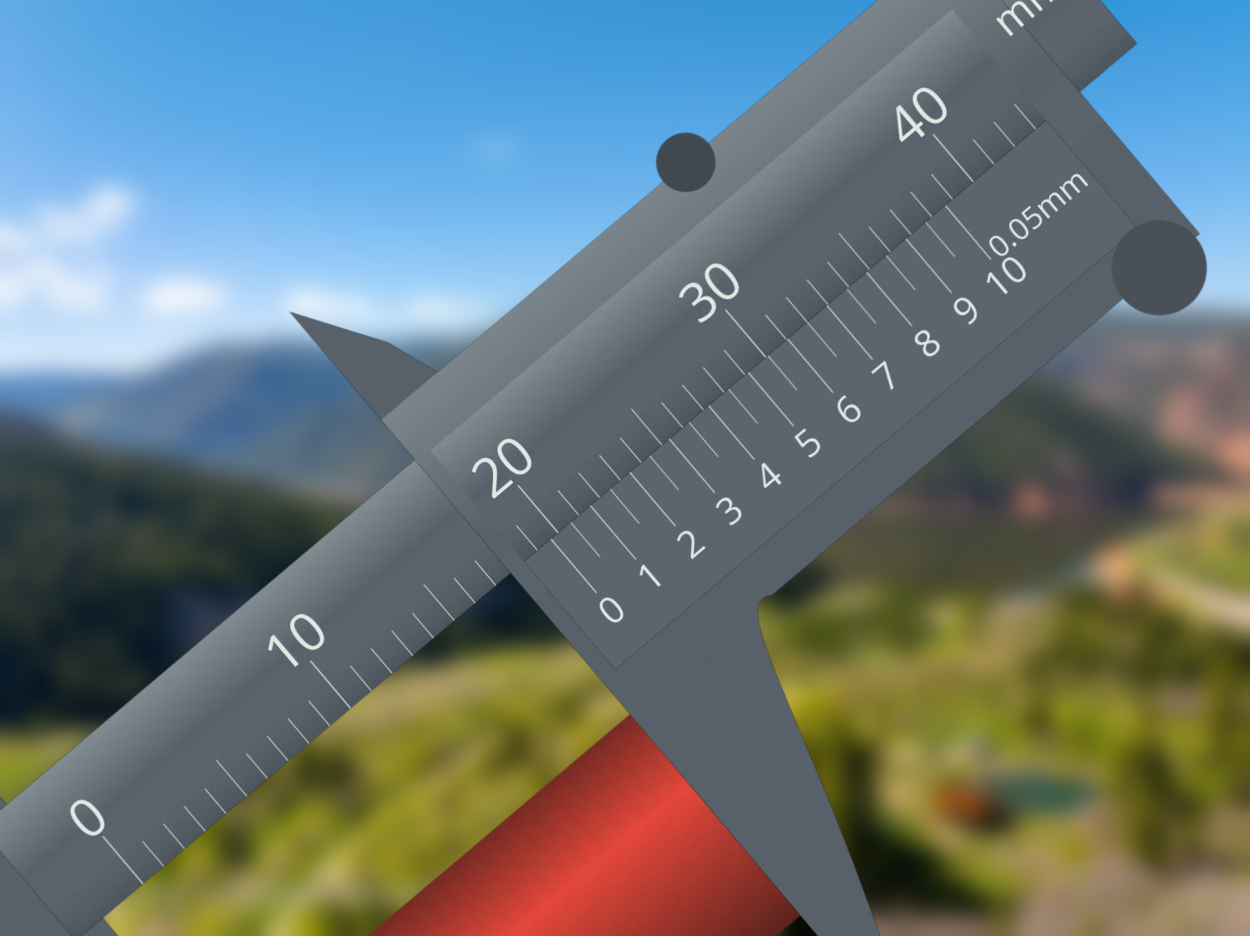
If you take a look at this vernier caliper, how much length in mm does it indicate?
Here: 19.65 mm
